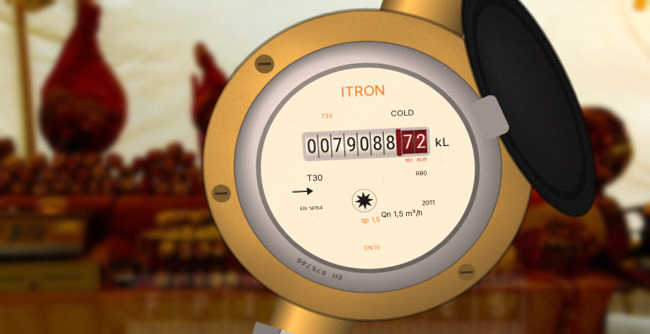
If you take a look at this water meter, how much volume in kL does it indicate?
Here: 79088.72 kL
